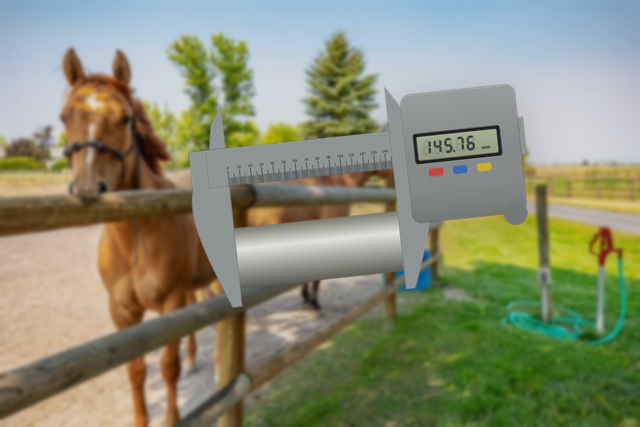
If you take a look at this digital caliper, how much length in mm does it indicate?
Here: 145.76 mm
